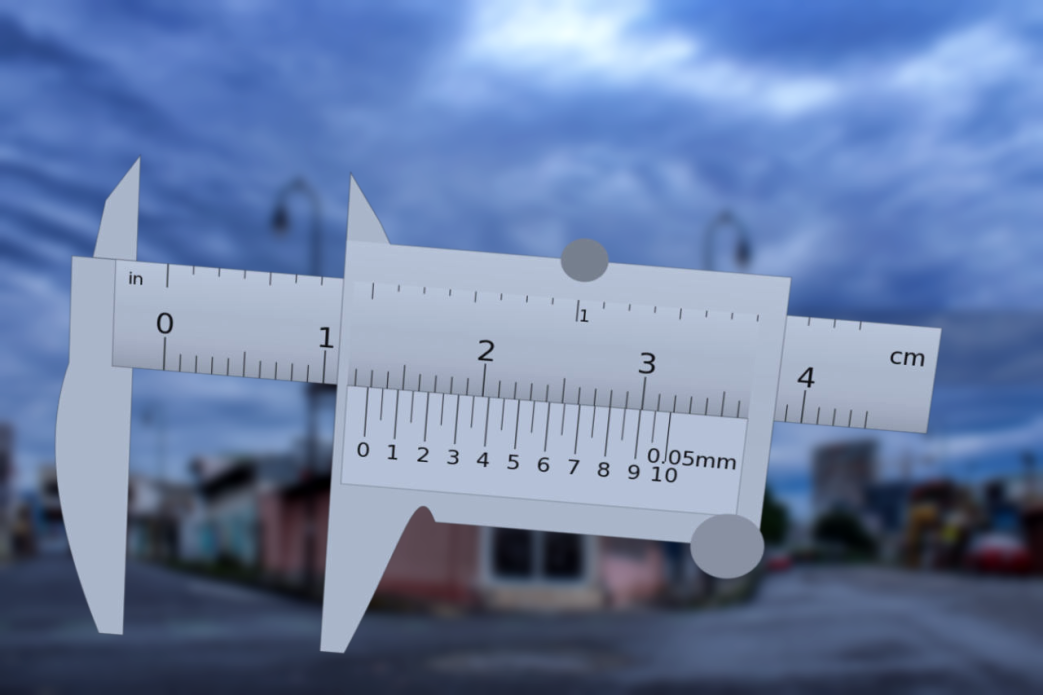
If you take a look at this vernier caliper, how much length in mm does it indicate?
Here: 12.8 mm
